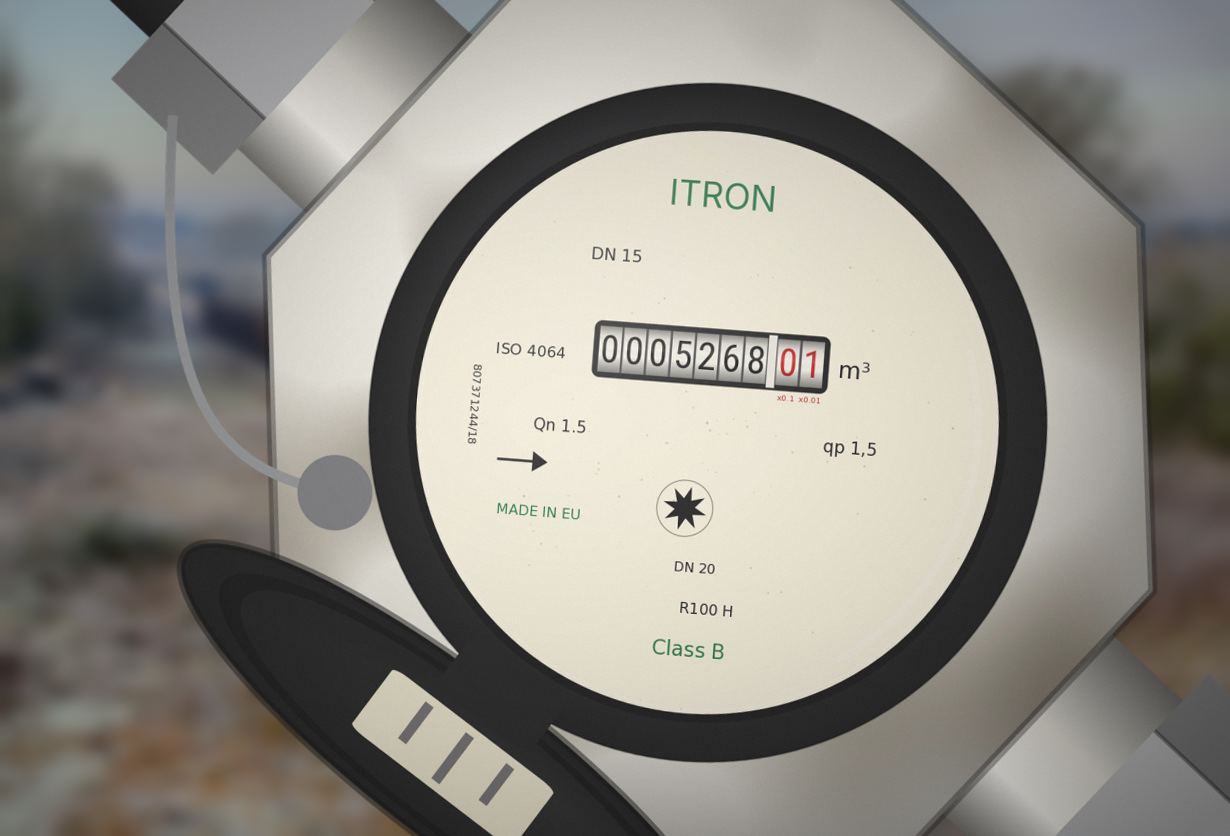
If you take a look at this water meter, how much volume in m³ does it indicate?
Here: 5268.01 m³
